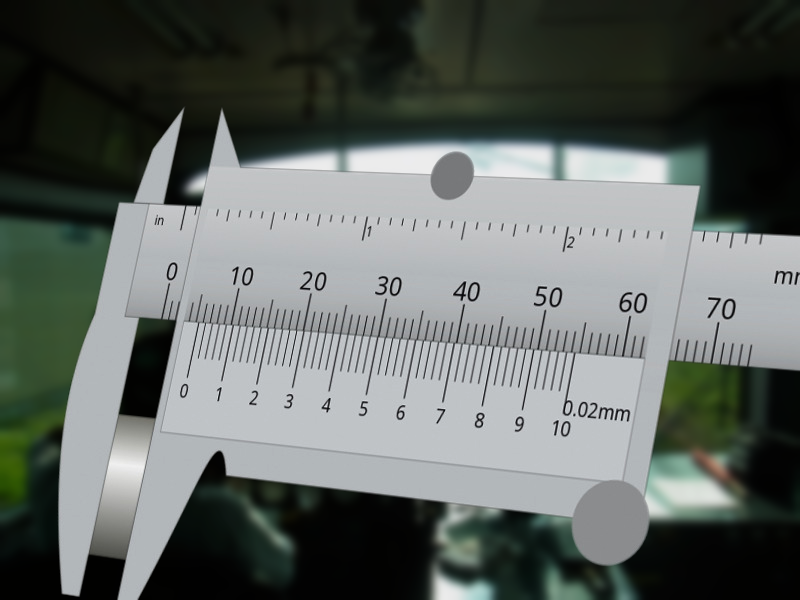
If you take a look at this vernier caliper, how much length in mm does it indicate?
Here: 5.4 mm
